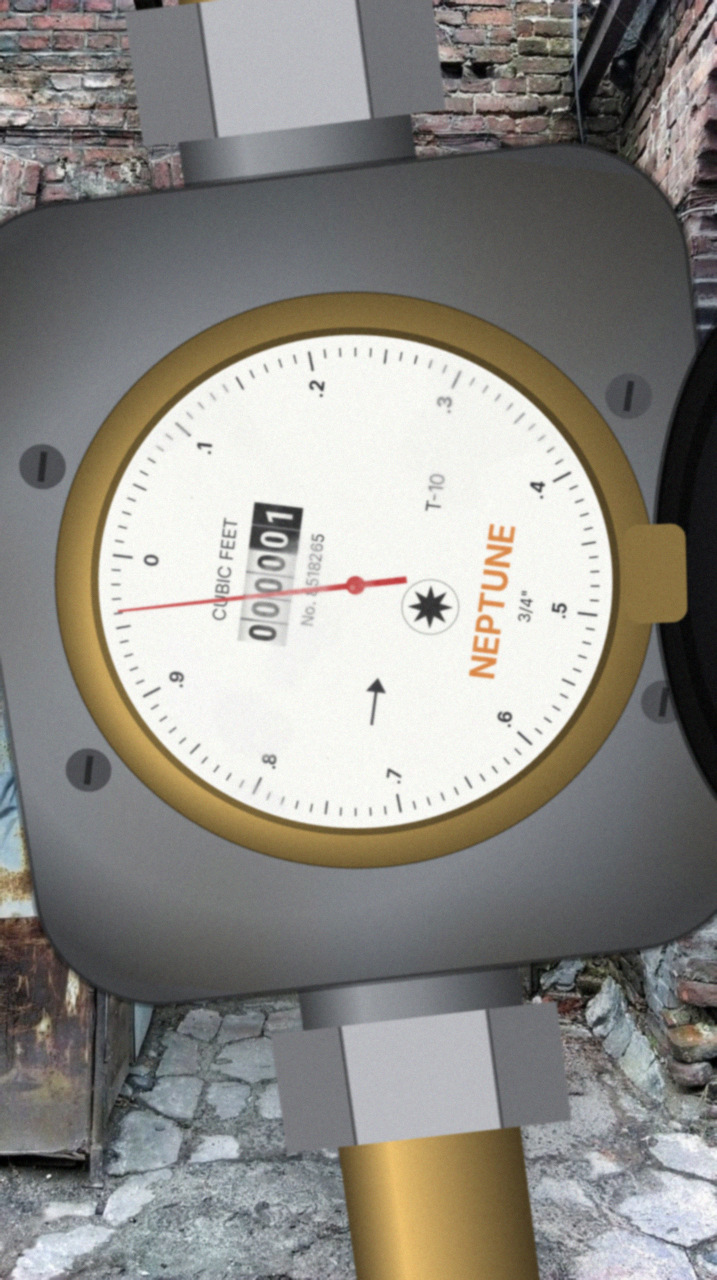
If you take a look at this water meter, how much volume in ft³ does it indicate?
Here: 0.96 ft³
